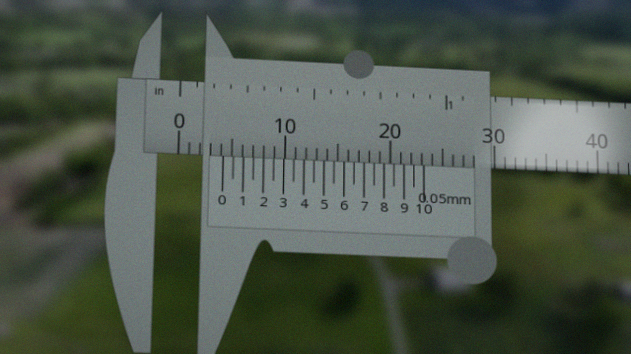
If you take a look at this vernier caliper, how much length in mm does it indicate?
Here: 4.2 mm
